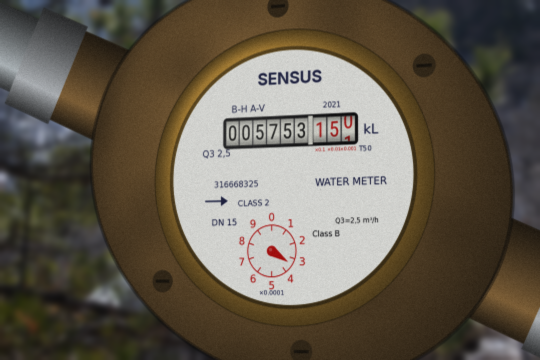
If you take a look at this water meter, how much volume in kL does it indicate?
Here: 5753.1503 kL
